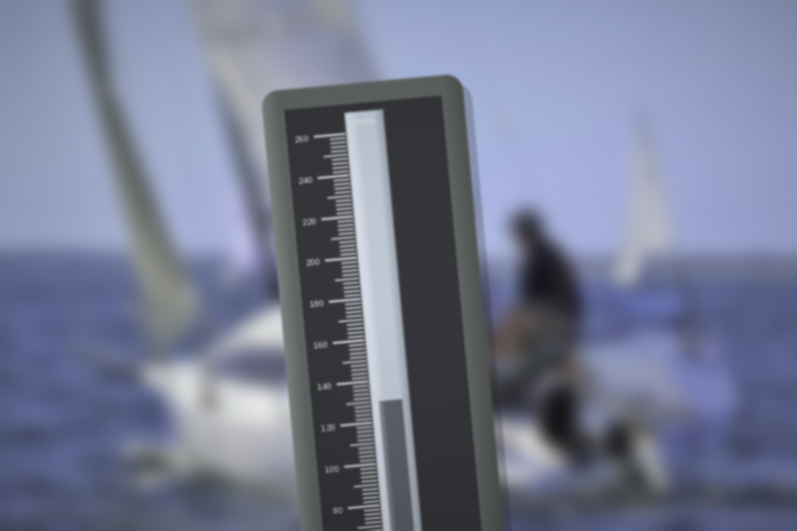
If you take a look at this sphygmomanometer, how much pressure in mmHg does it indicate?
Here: 130 mmHg
